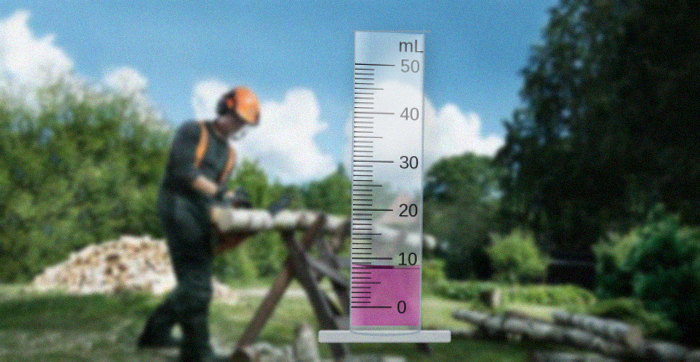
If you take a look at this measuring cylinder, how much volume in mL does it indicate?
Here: 8 mL
